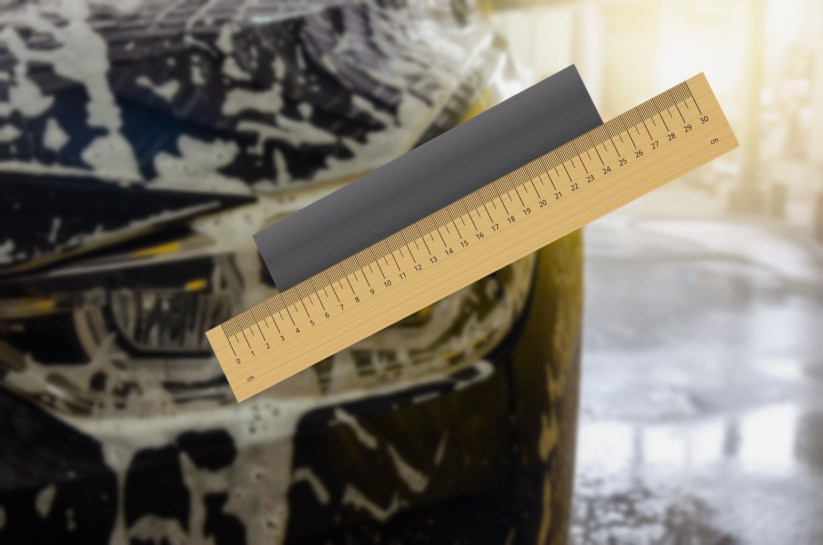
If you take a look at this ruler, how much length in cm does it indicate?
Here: 21 cm
